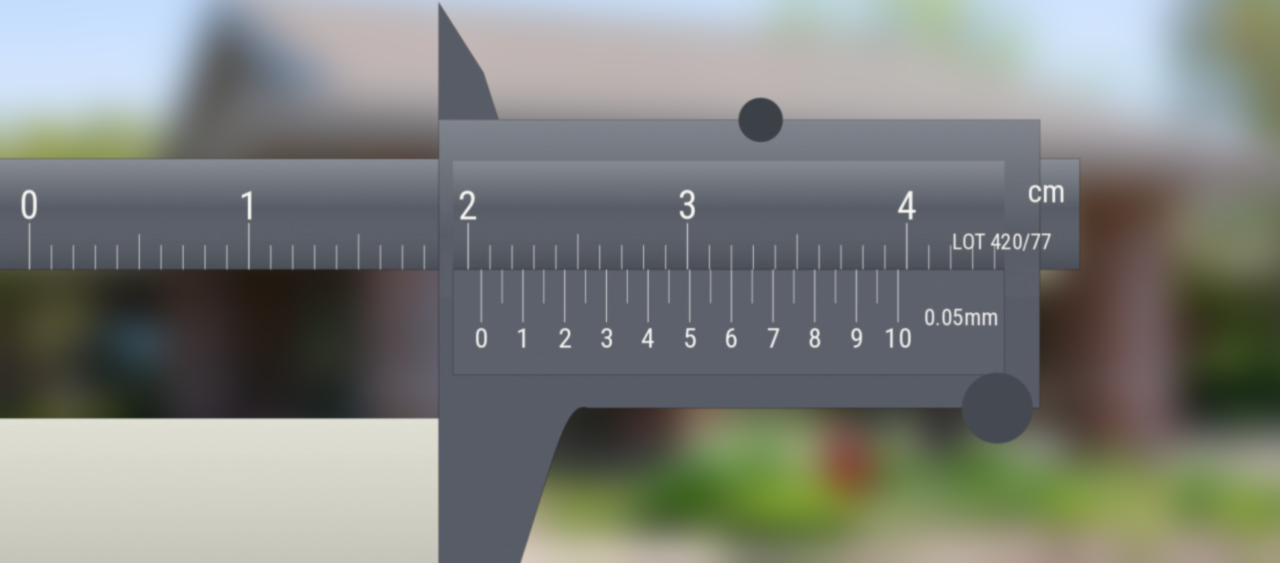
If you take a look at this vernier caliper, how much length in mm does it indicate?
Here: 20.6 mm
